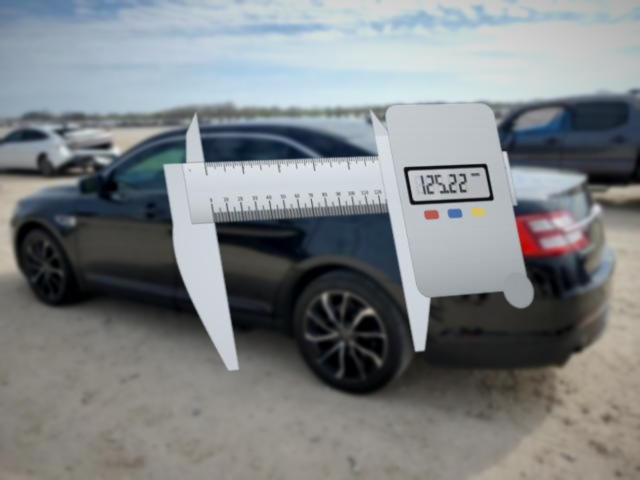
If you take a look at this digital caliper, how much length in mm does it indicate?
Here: 125.22 mm
